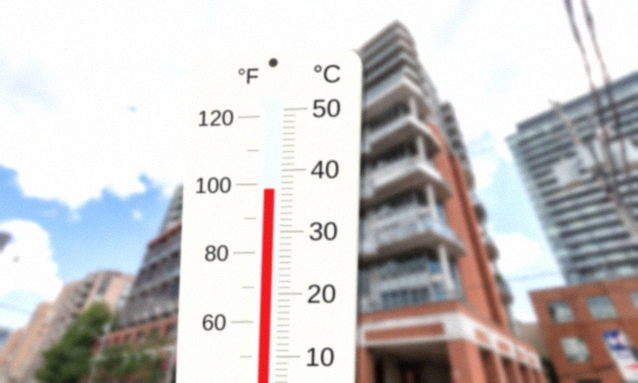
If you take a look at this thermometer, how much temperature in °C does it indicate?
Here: 37 °C
